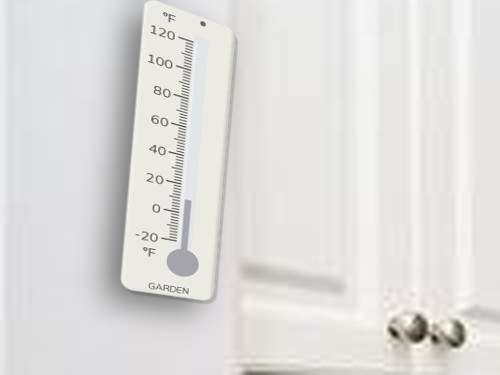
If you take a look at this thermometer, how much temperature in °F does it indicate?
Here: 10 °F
